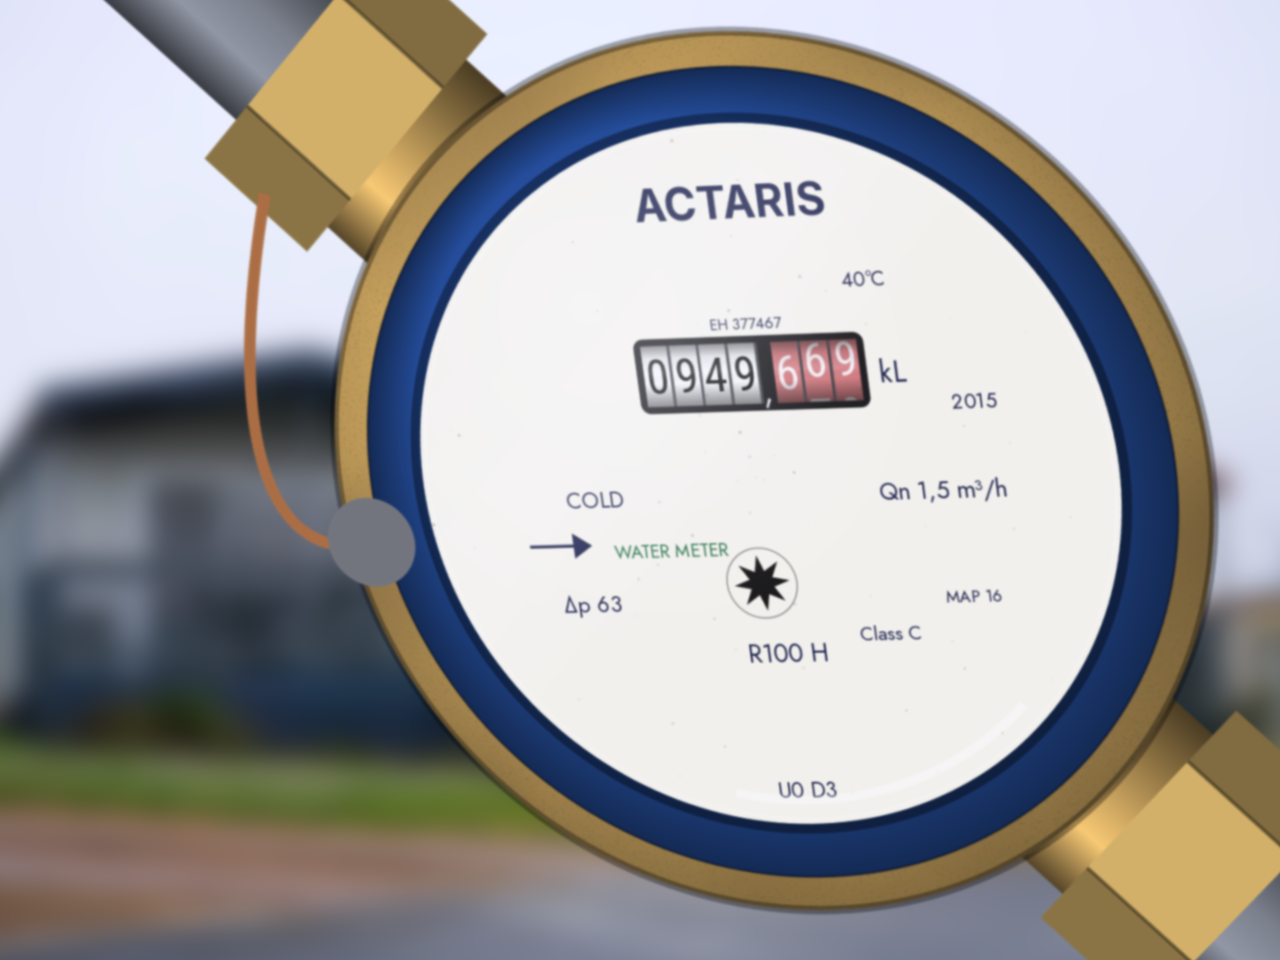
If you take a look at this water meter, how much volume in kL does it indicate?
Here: 949.669 kL
